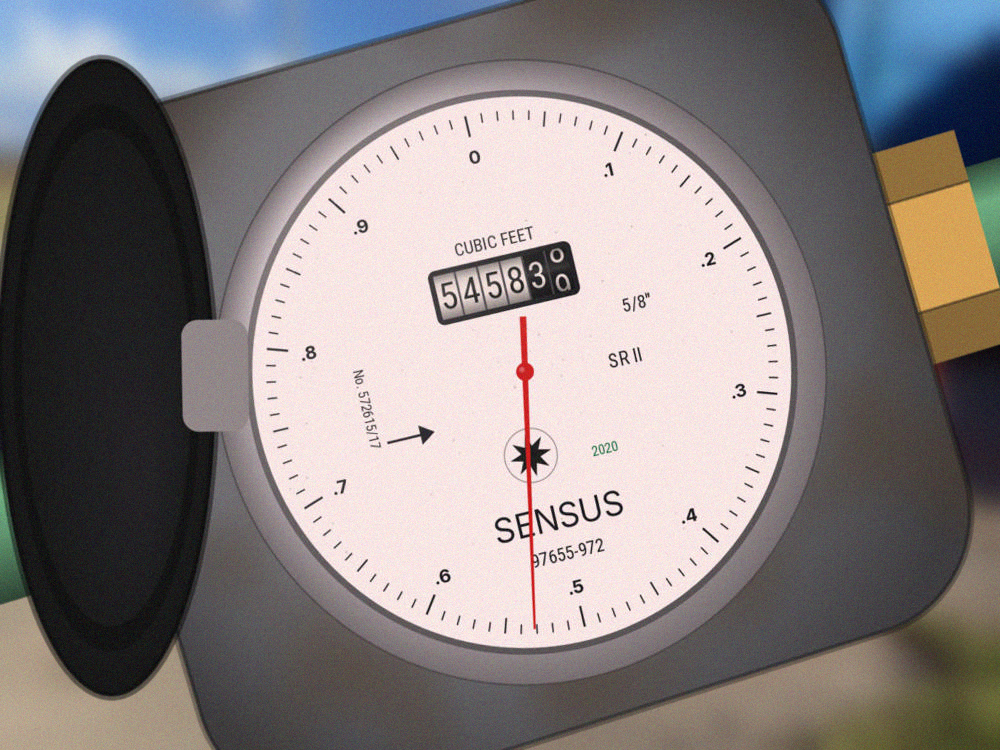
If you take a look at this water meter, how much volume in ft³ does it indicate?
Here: 545838.53 ft³
